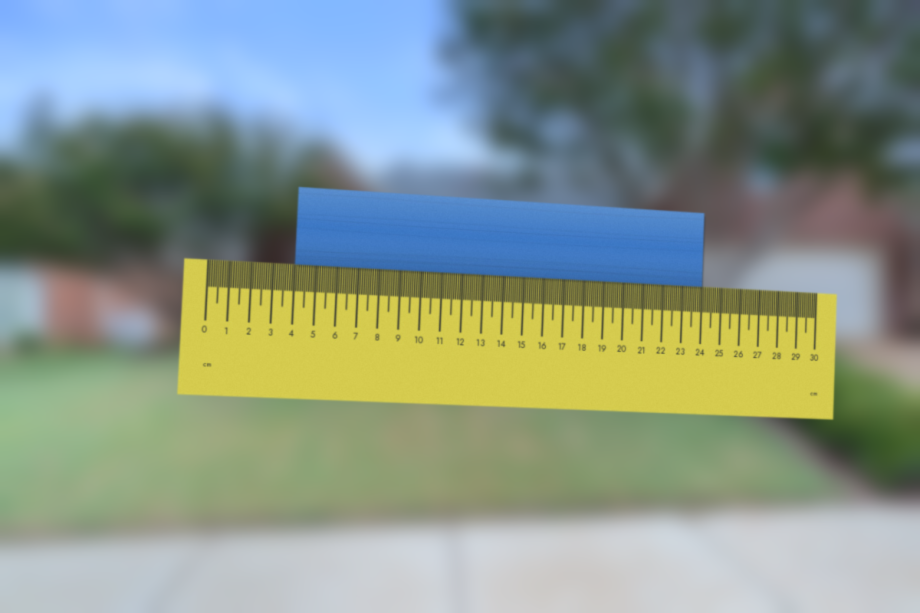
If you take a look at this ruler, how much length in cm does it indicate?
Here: 20 cm
